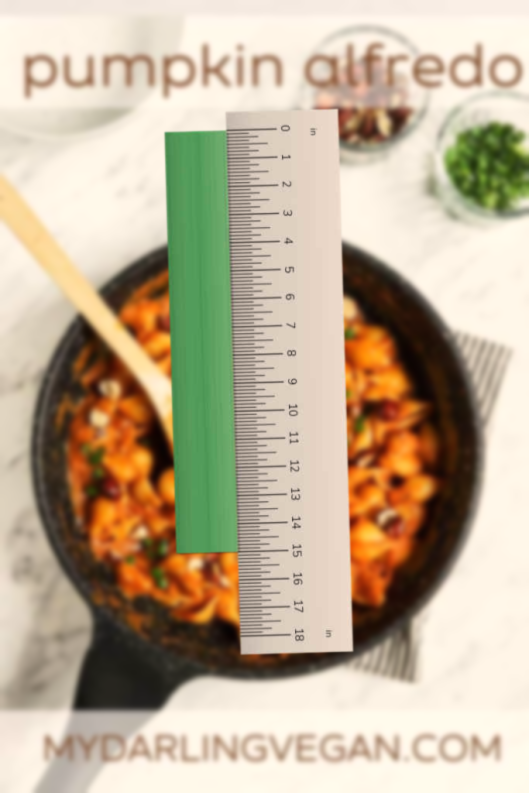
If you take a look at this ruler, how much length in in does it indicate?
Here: 15 in
